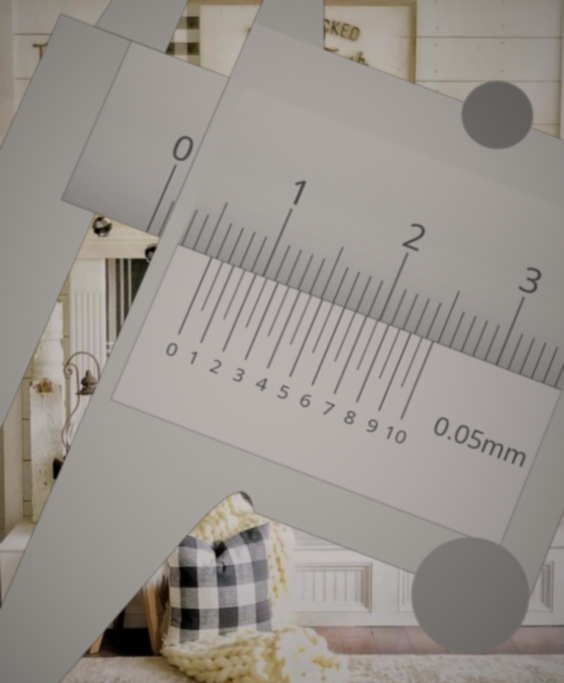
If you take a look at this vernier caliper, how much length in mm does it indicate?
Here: 5.6 mm
